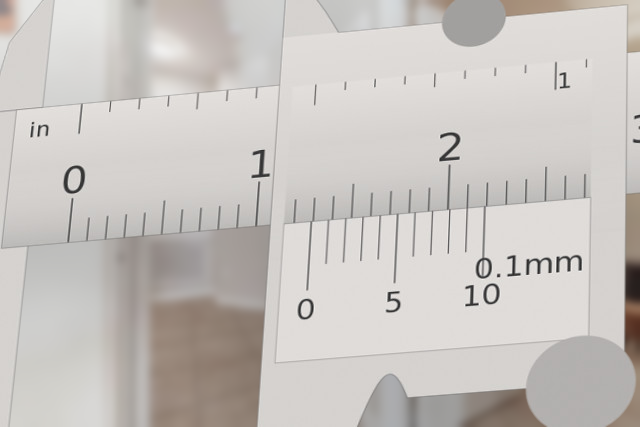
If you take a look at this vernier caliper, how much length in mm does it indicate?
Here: 12.9 mm
